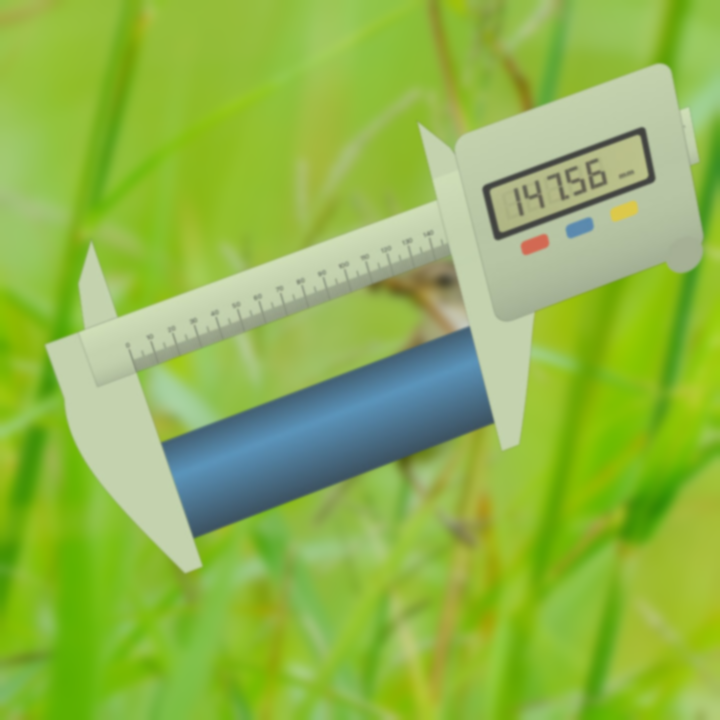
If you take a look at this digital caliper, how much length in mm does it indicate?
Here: 147.56 mm
